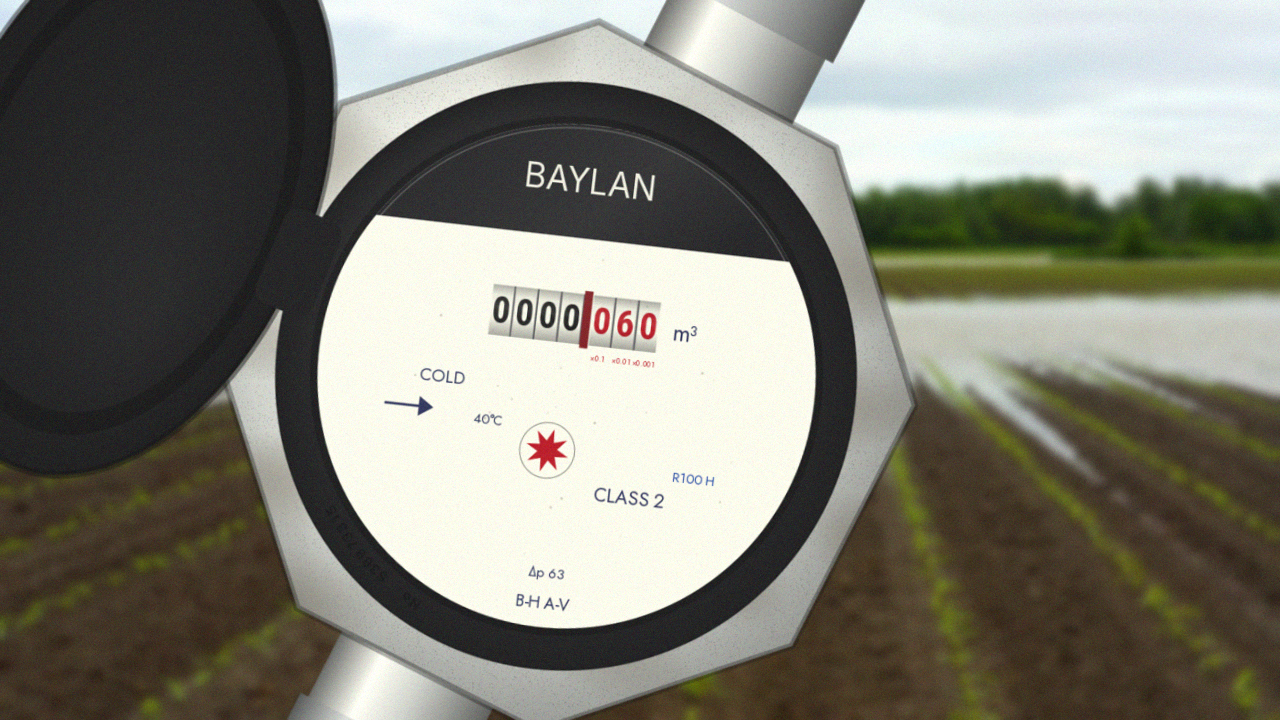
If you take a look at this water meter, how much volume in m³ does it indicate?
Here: 0.060 m³
